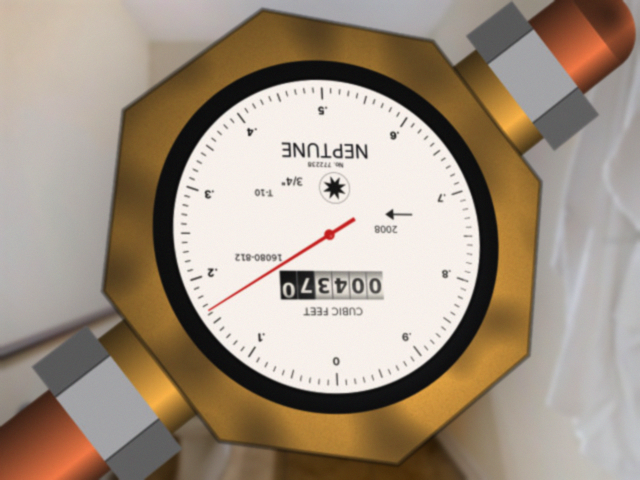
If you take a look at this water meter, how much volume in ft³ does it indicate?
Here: 4370.16 ft³
